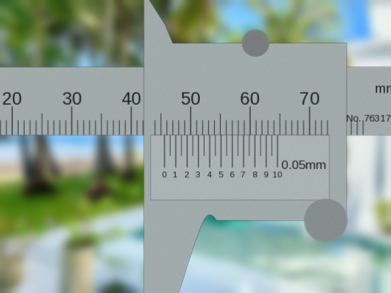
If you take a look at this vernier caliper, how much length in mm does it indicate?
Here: 45.6 mm
